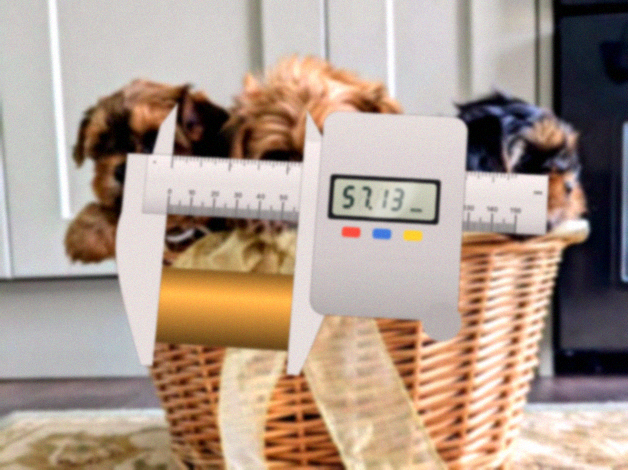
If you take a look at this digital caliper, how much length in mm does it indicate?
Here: 57.13 mm
